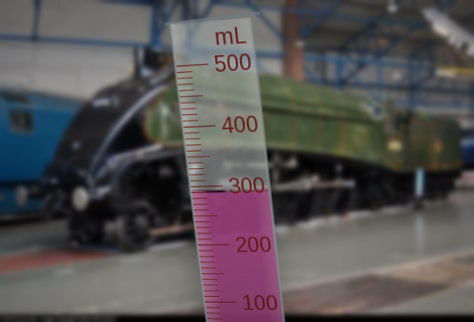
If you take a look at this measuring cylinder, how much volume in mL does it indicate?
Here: 290 mL
